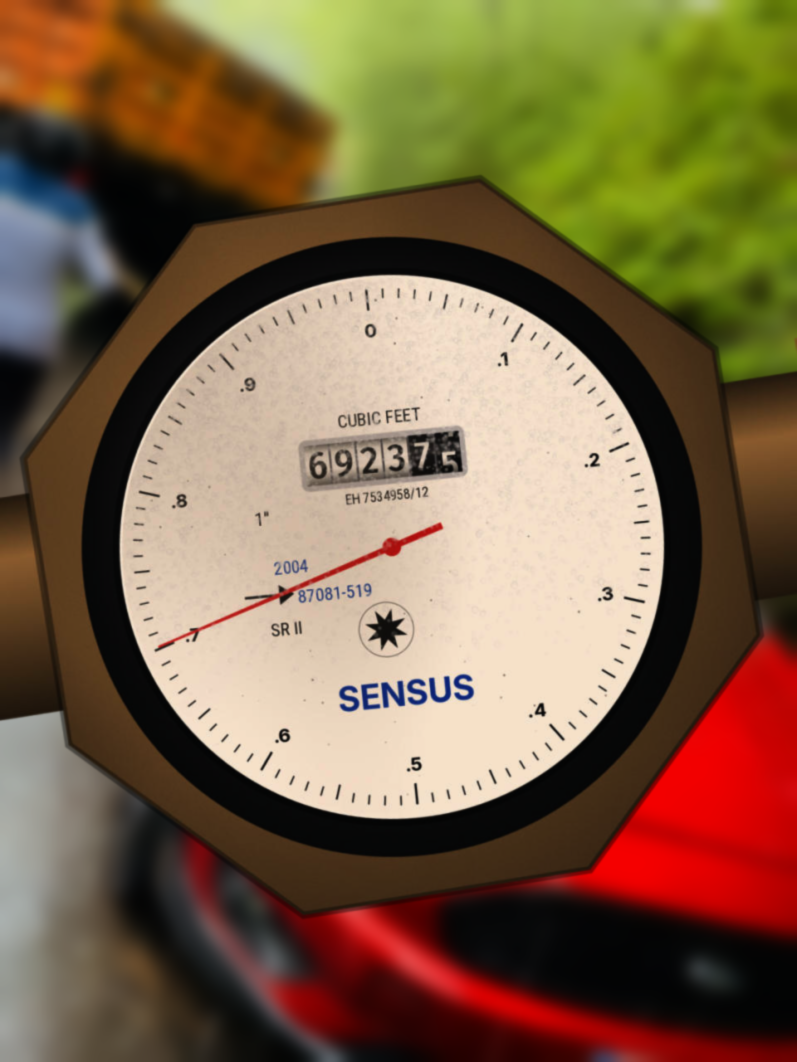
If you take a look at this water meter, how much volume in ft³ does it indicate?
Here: 692374.70 ft³
